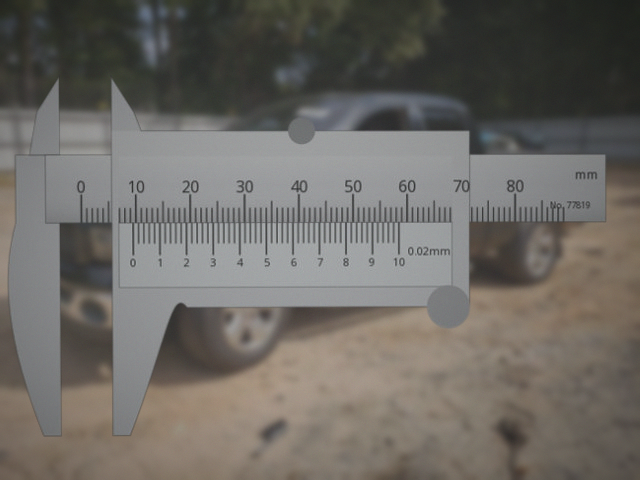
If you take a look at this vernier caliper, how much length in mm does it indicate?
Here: 9.5 mm
